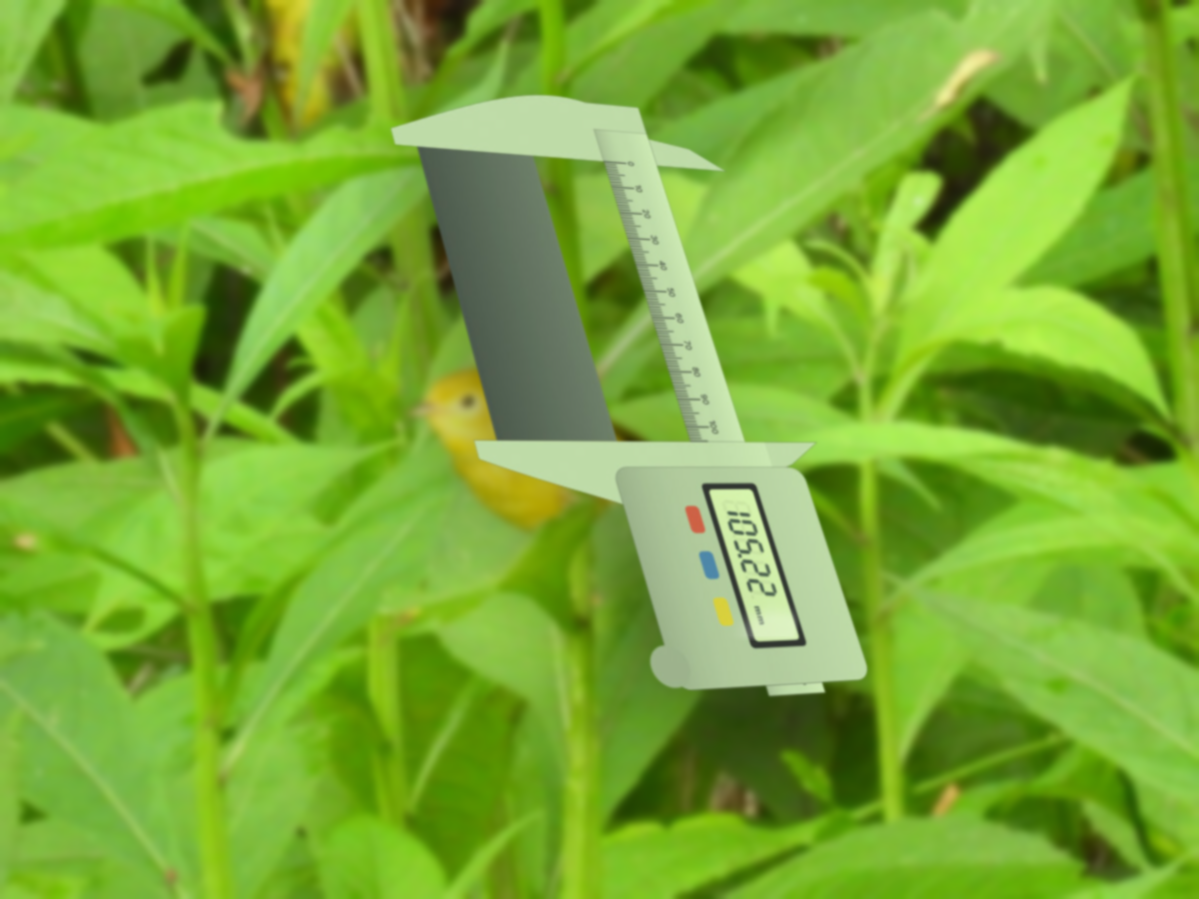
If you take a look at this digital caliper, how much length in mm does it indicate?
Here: 105.22 mm
